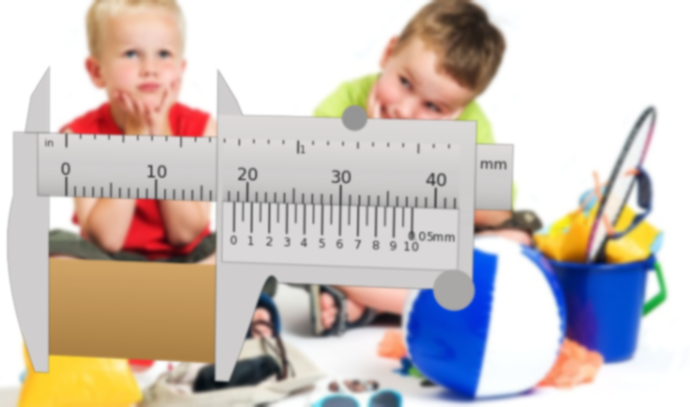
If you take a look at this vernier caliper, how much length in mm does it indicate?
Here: 18.6 mm
